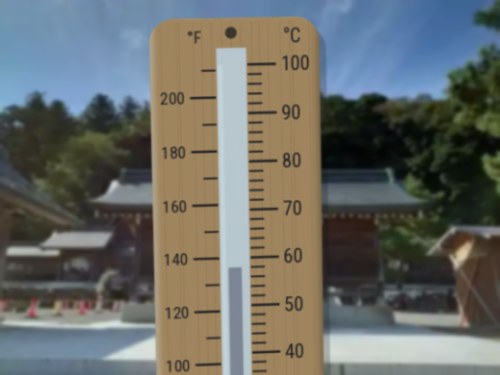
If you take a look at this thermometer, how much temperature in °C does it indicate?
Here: 58 °C
